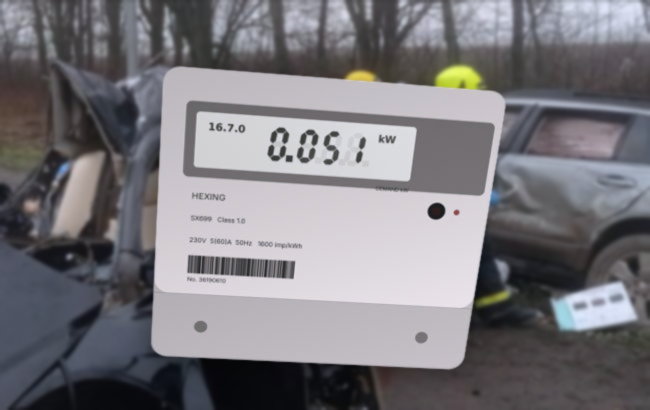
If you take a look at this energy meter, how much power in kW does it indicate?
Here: 0.051 kW
